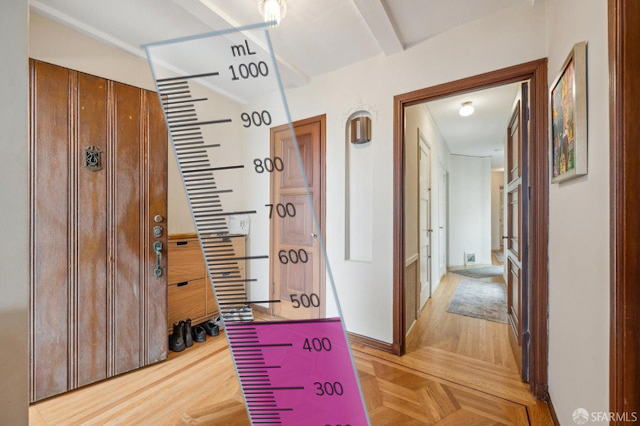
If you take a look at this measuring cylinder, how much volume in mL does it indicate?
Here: 450 mL
